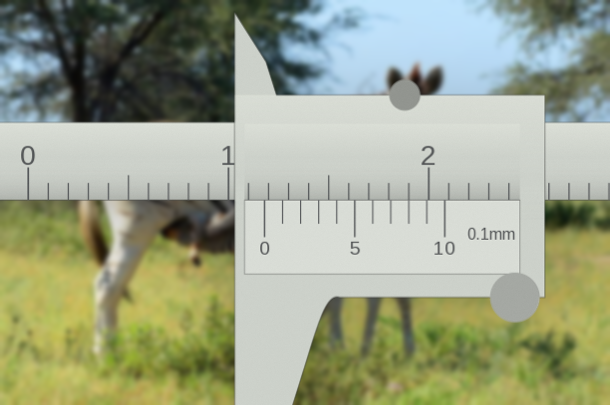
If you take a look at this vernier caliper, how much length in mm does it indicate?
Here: 11.8 mm
